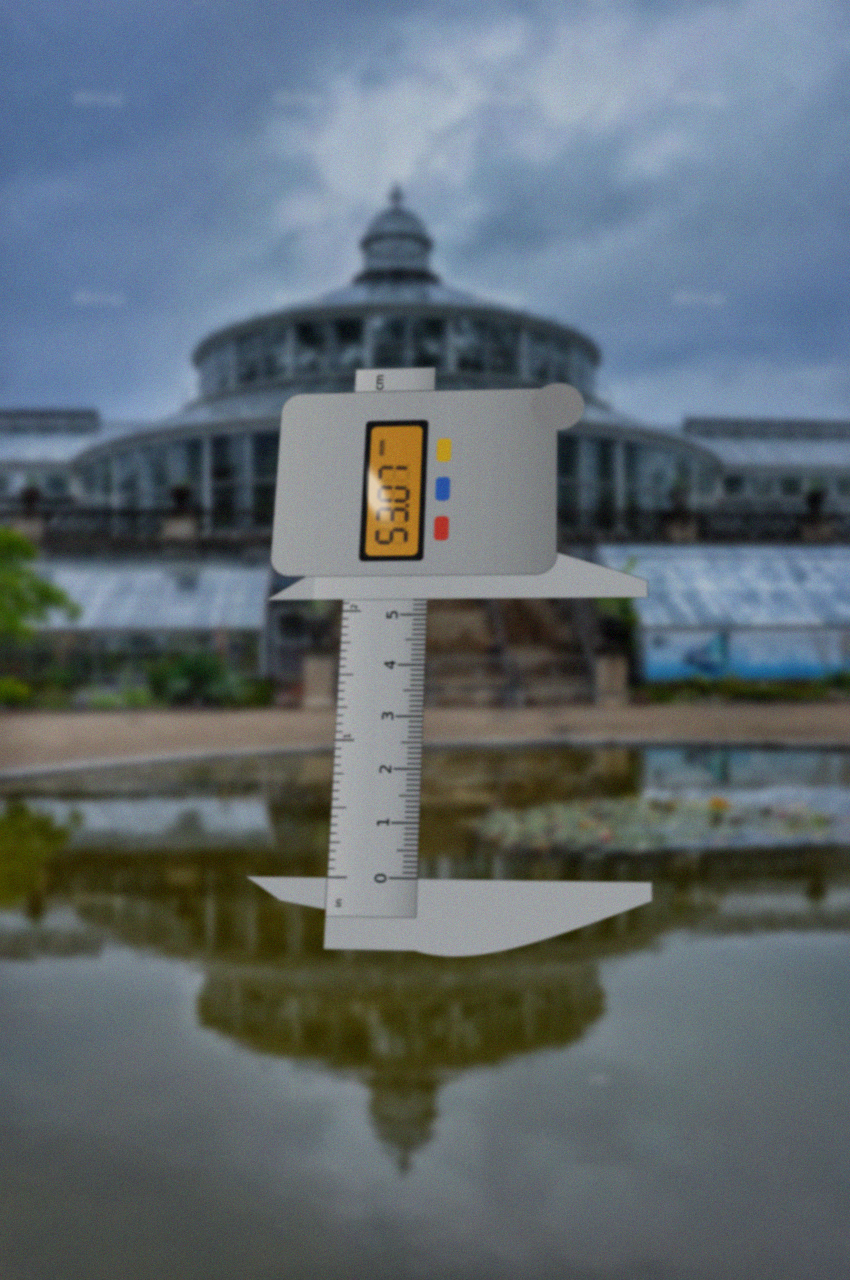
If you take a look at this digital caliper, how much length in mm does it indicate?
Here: 53.07 mm
